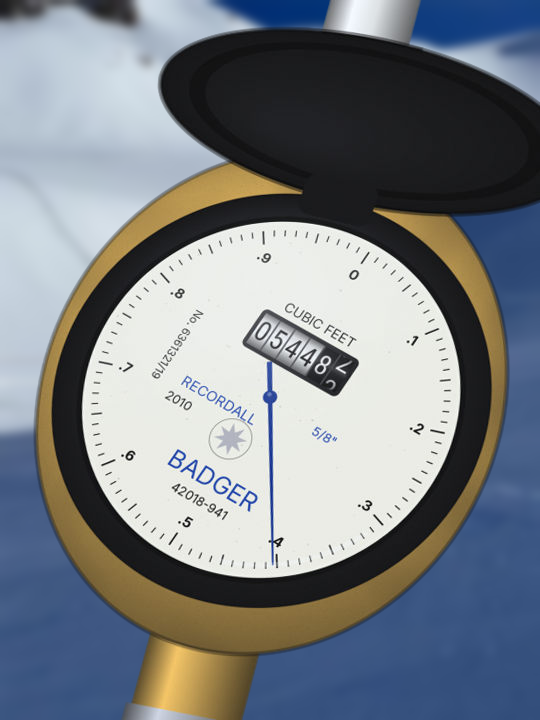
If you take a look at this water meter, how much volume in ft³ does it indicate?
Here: 54482.40 ft³
